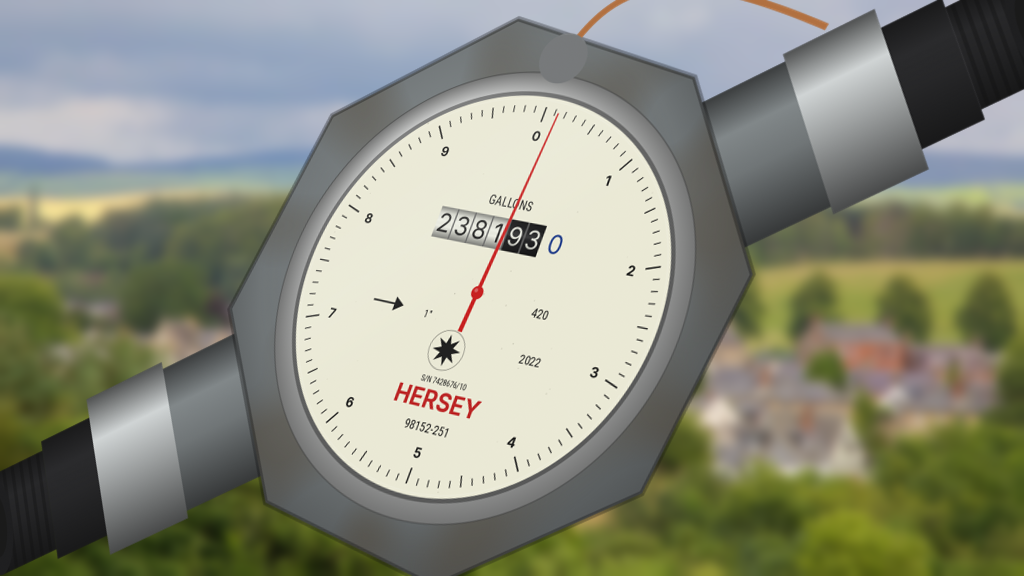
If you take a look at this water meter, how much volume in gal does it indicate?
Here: 2381930.1 gal
